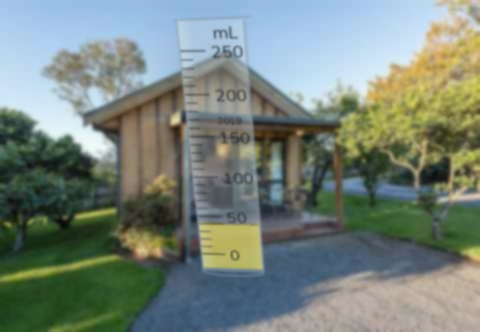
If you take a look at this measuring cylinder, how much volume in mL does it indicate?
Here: 40 mL
